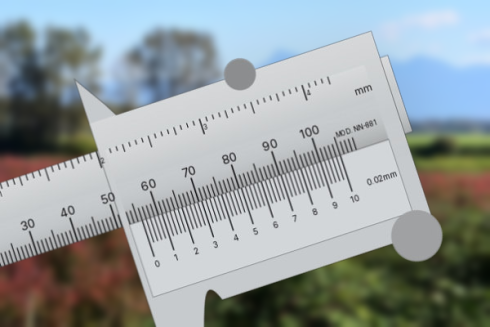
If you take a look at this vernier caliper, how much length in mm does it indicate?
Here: 56.0 mm
